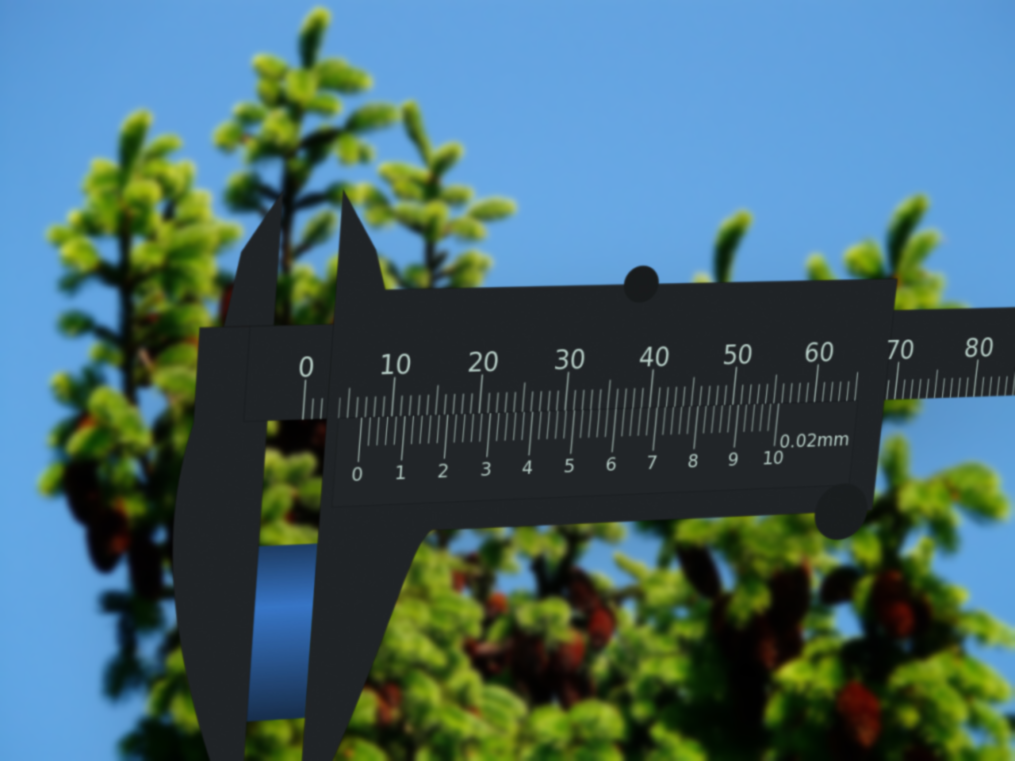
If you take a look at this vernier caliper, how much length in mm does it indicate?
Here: 6.6 mm
